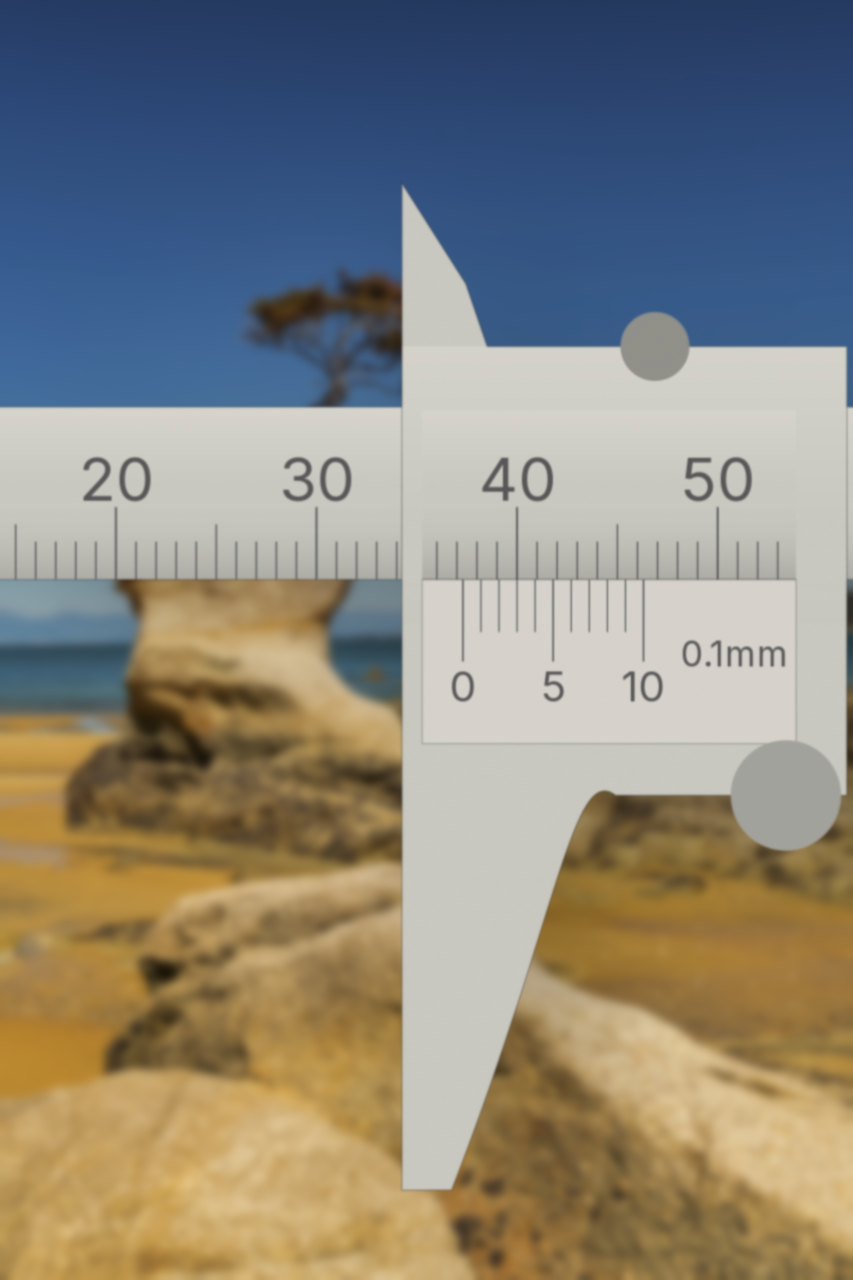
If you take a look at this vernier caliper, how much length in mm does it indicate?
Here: 37.3 mm
